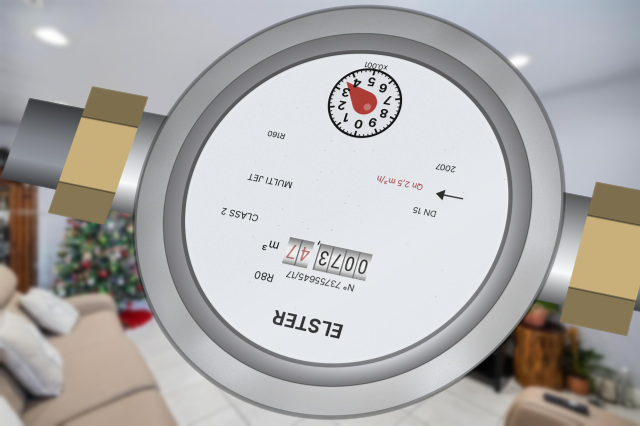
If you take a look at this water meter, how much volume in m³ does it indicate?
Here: 73.473 m³
